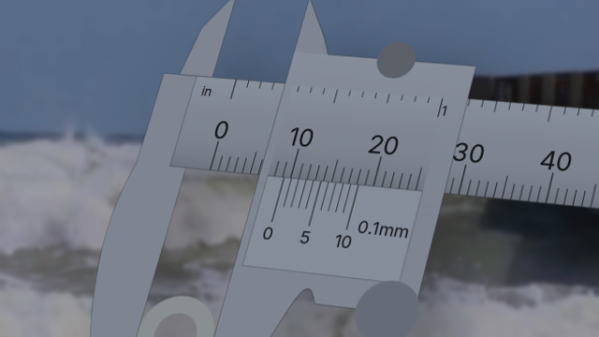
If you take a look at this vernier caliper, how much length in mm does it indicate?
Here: 9.2 mm
